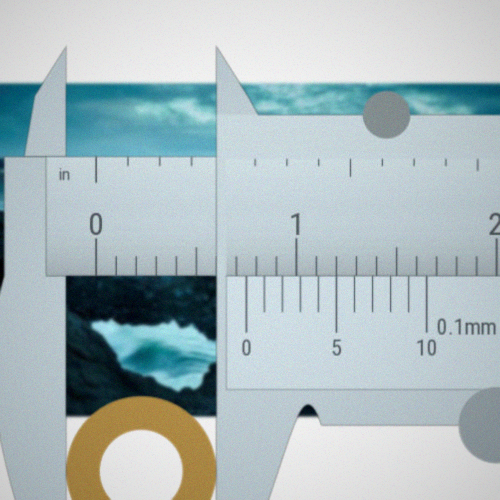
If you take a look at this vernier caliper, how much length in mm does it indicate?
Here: 7.5 mm
